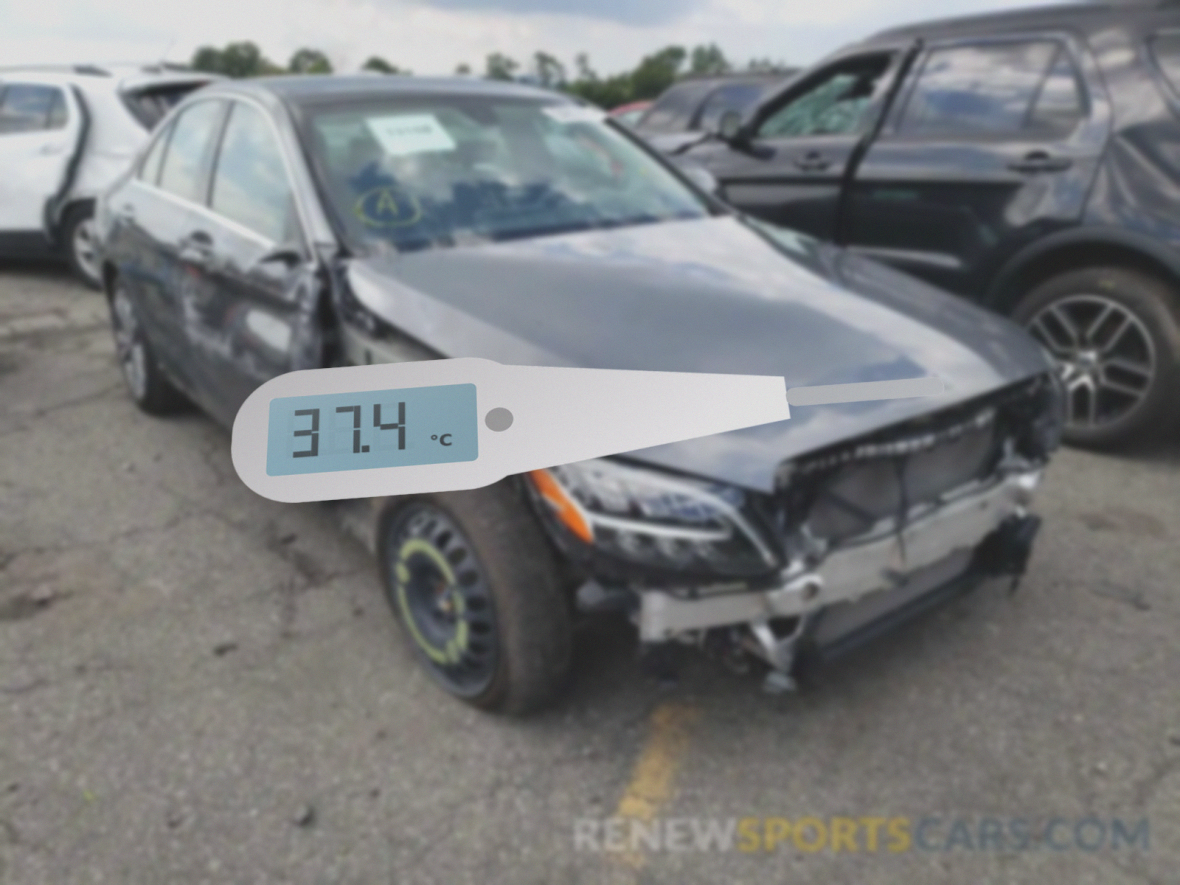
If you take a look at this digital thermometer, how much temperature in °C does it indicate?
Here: 37.4 °C
